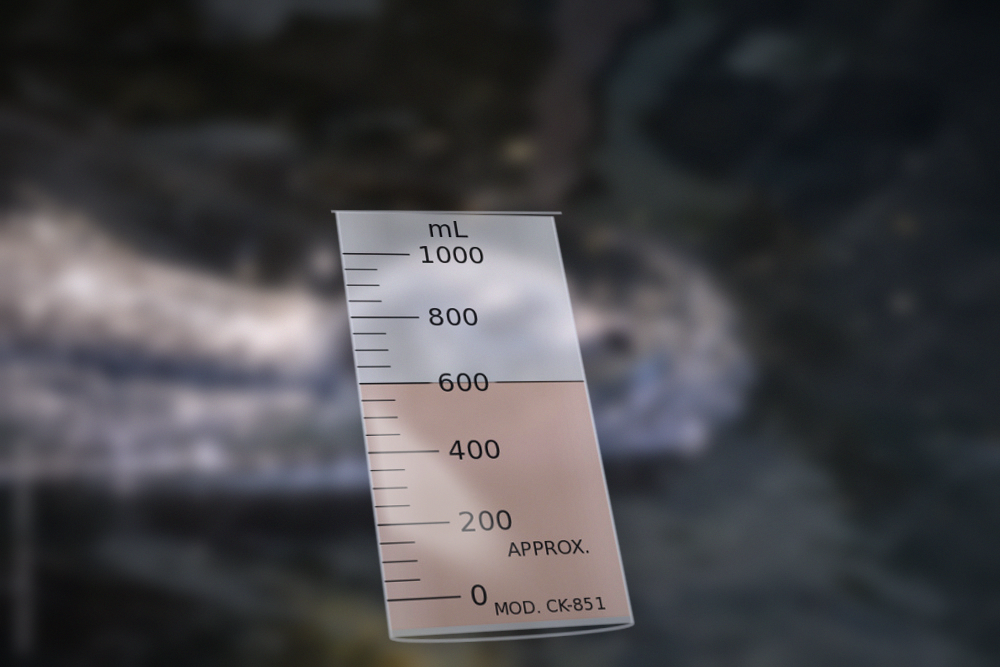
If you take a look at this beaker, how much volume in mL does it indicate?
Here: 600 mL
